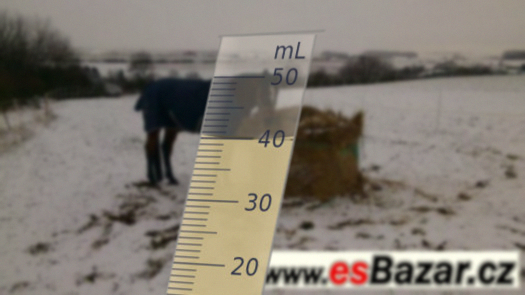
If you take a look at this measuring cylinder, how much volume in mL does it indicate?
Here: 40 mL
